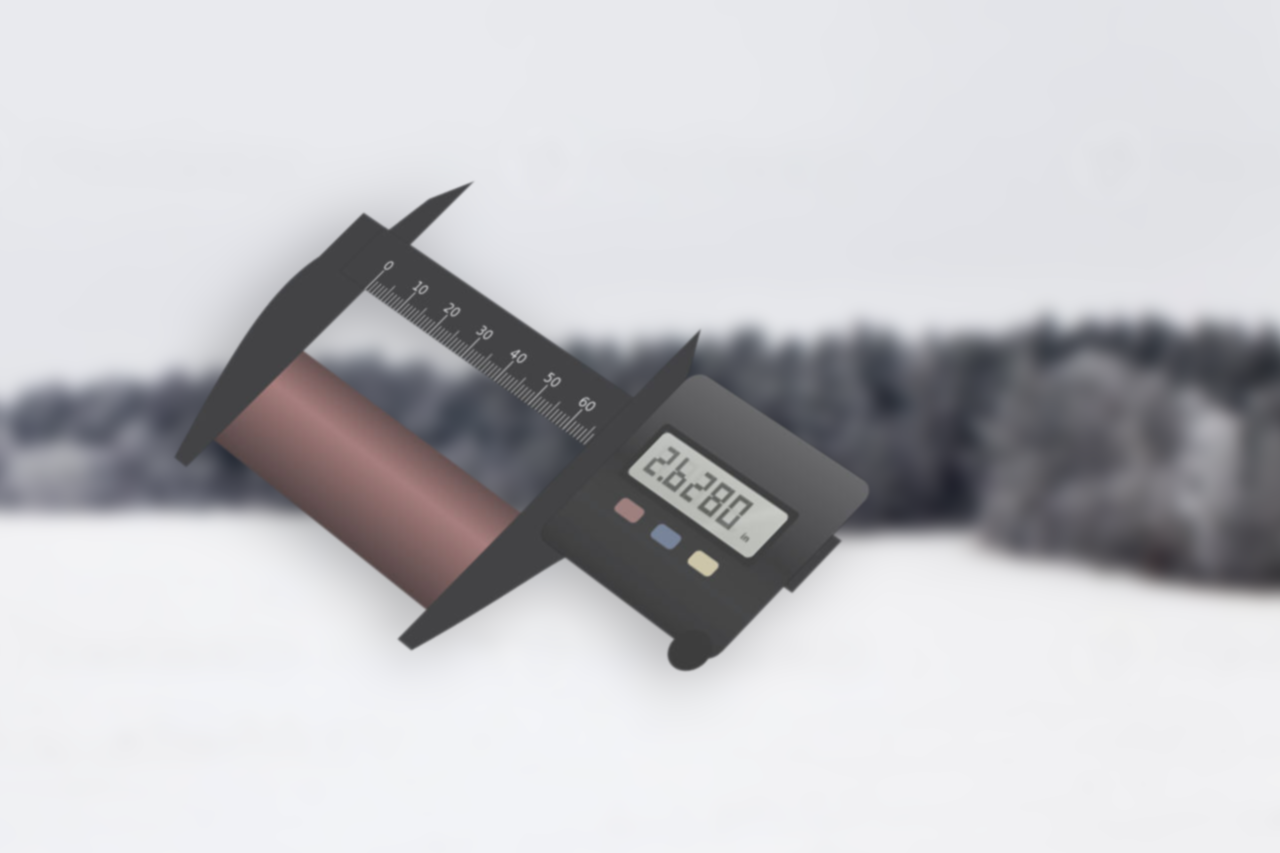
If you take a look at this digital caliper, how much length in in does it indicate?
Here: 2.6280 in
